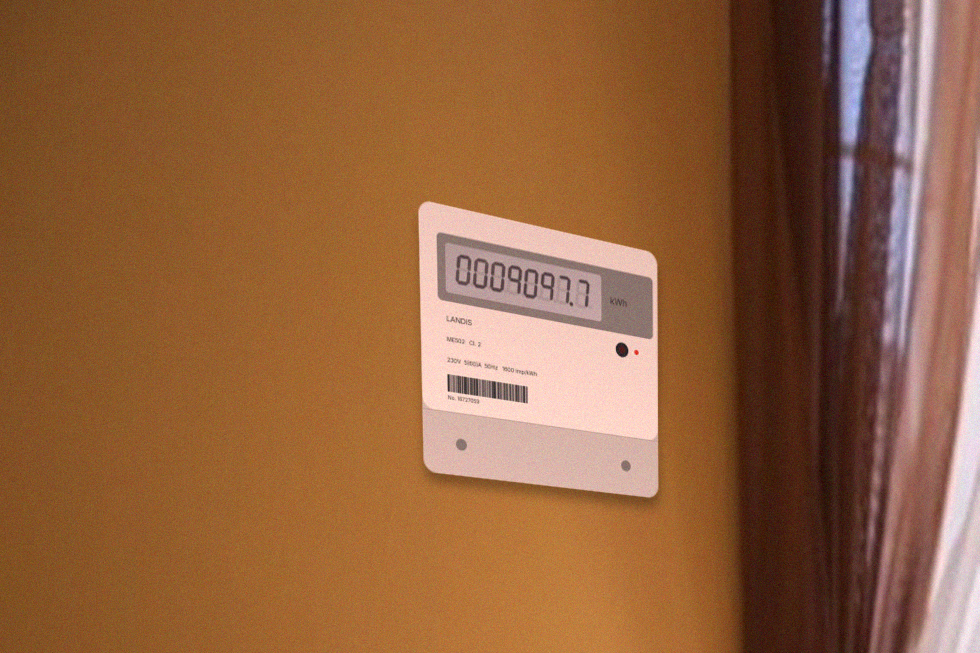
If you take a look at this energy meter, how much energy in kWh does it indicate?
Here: 9097.7 kWh
